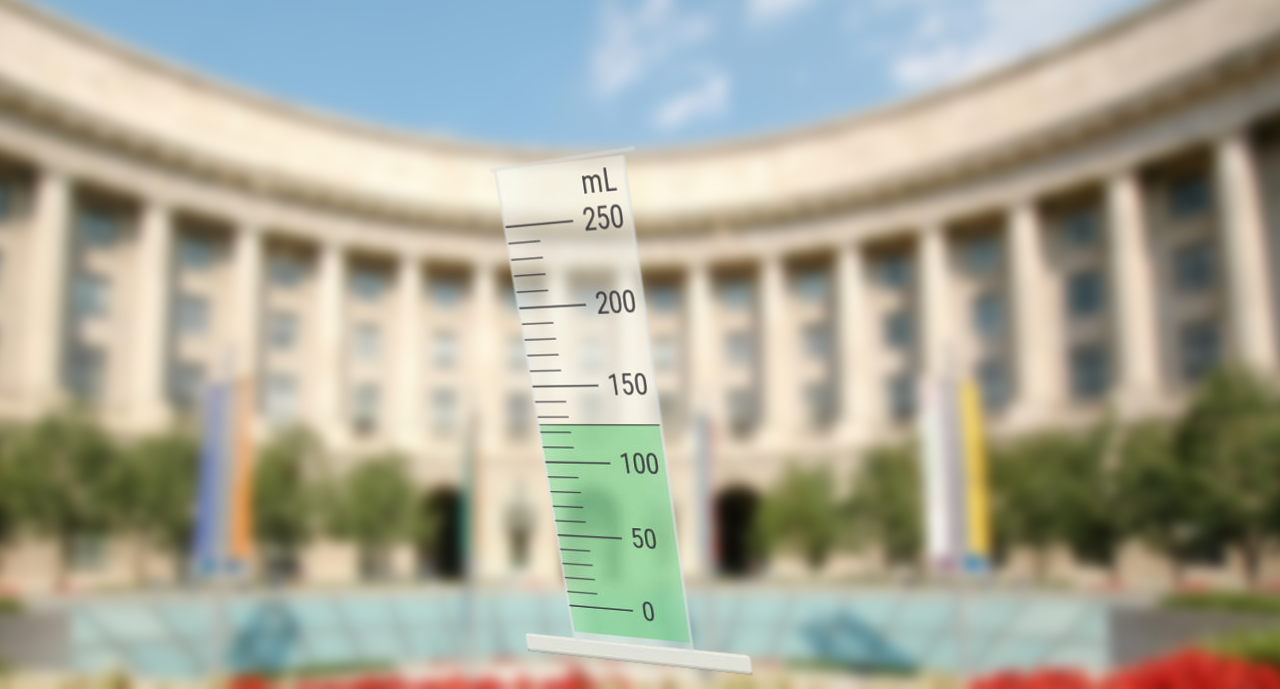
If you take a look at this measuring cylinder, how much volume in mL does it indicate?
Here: 125 mL
